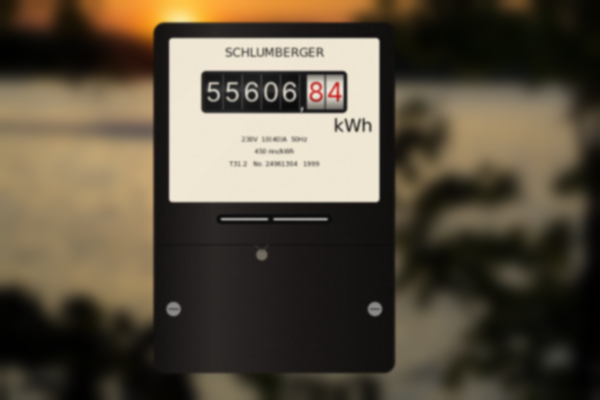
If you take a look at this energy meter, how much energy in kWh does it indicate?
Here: 55606.84 kWh
